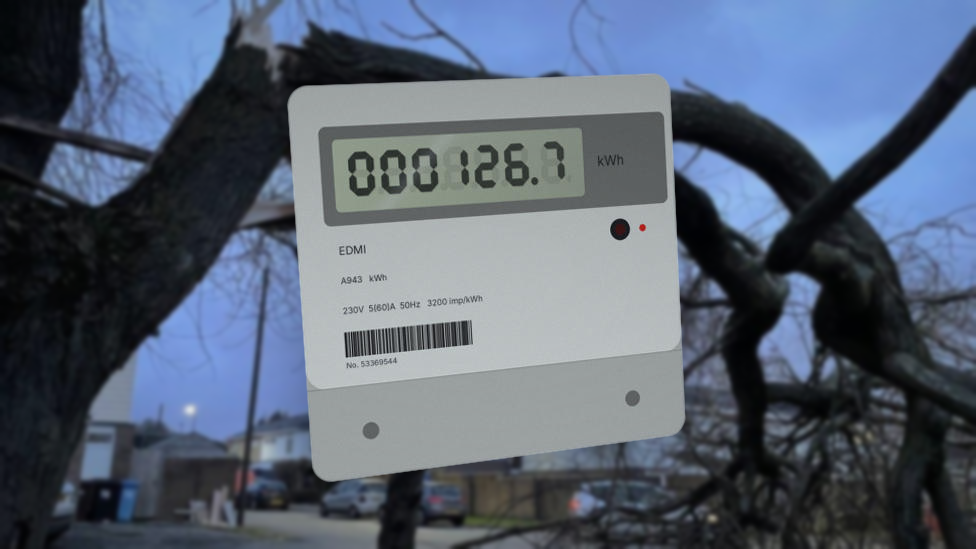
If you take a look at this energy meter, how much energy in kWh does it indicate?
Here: 126.7 kWh
